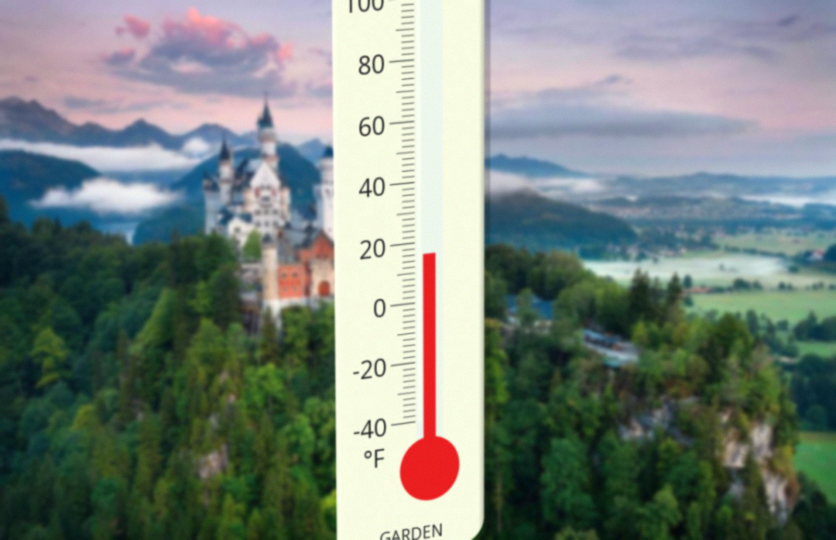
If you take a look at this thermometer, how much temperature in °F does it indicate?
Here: 16 °F
